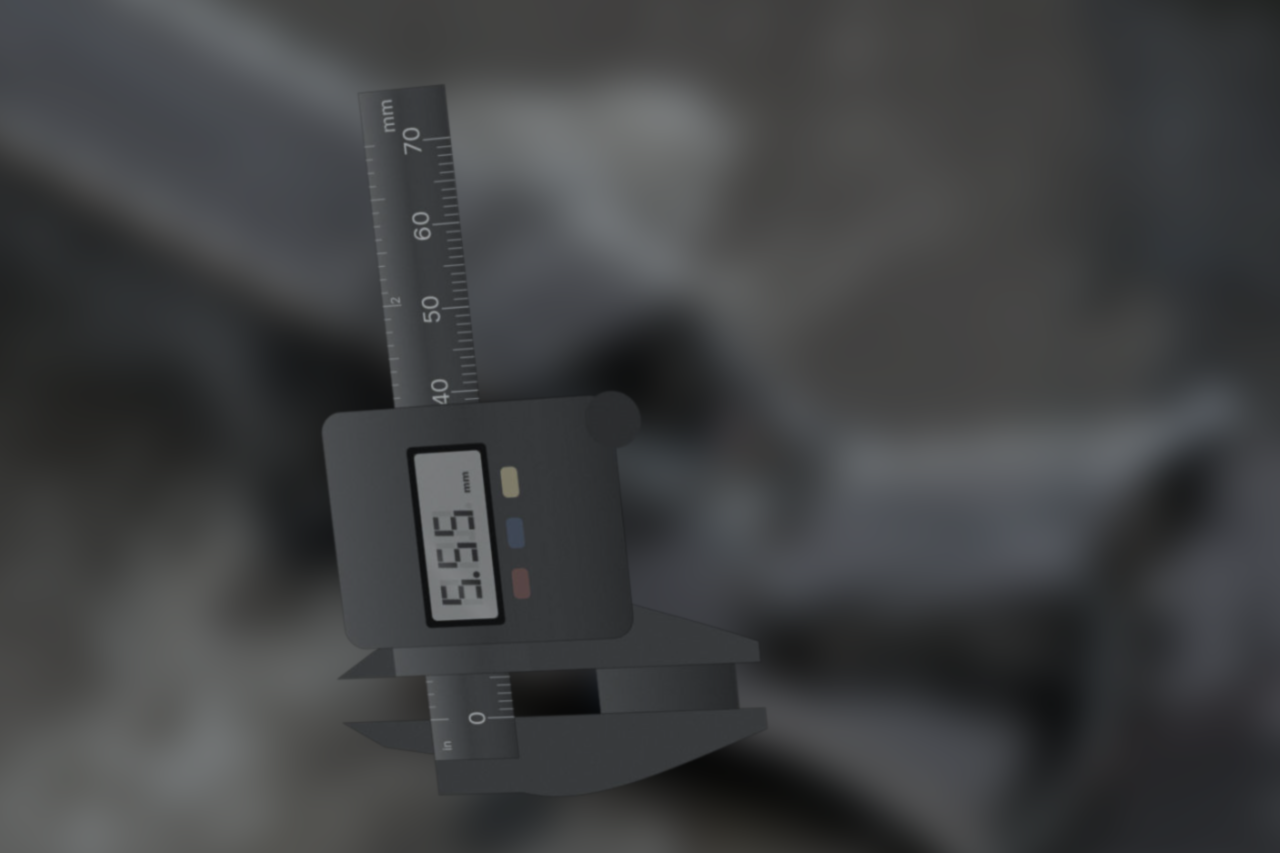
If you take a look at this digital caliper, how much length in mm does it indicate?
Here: 5.55 mm
